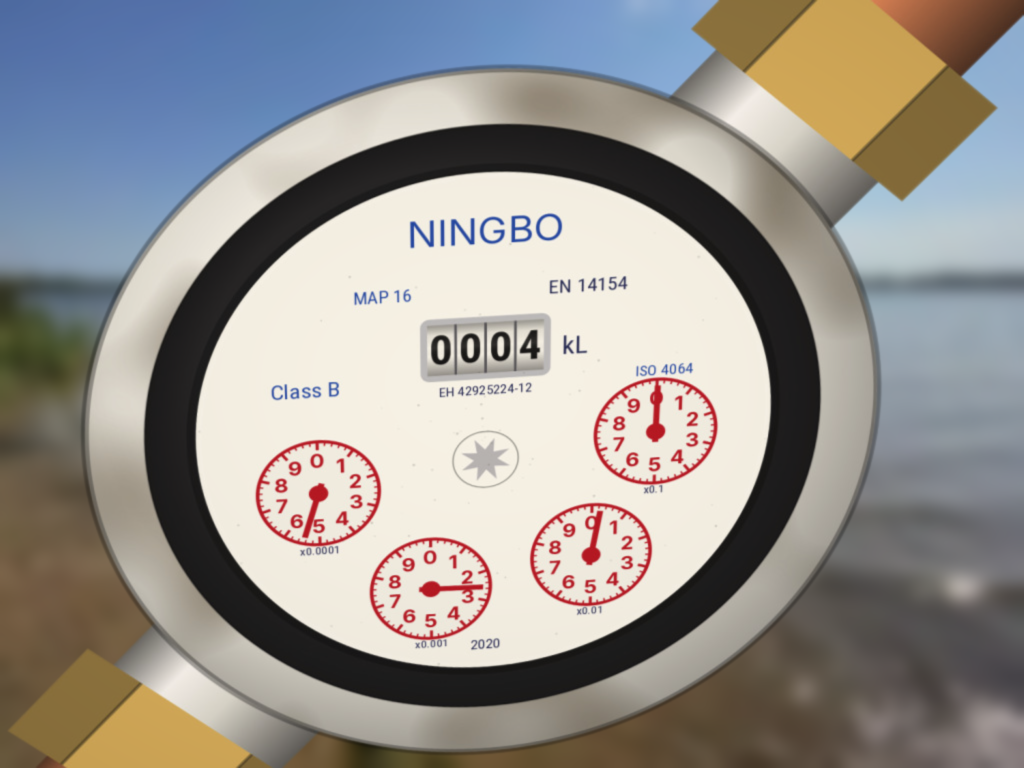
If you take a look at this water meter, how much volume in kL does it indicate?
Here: 4.0025 kL
